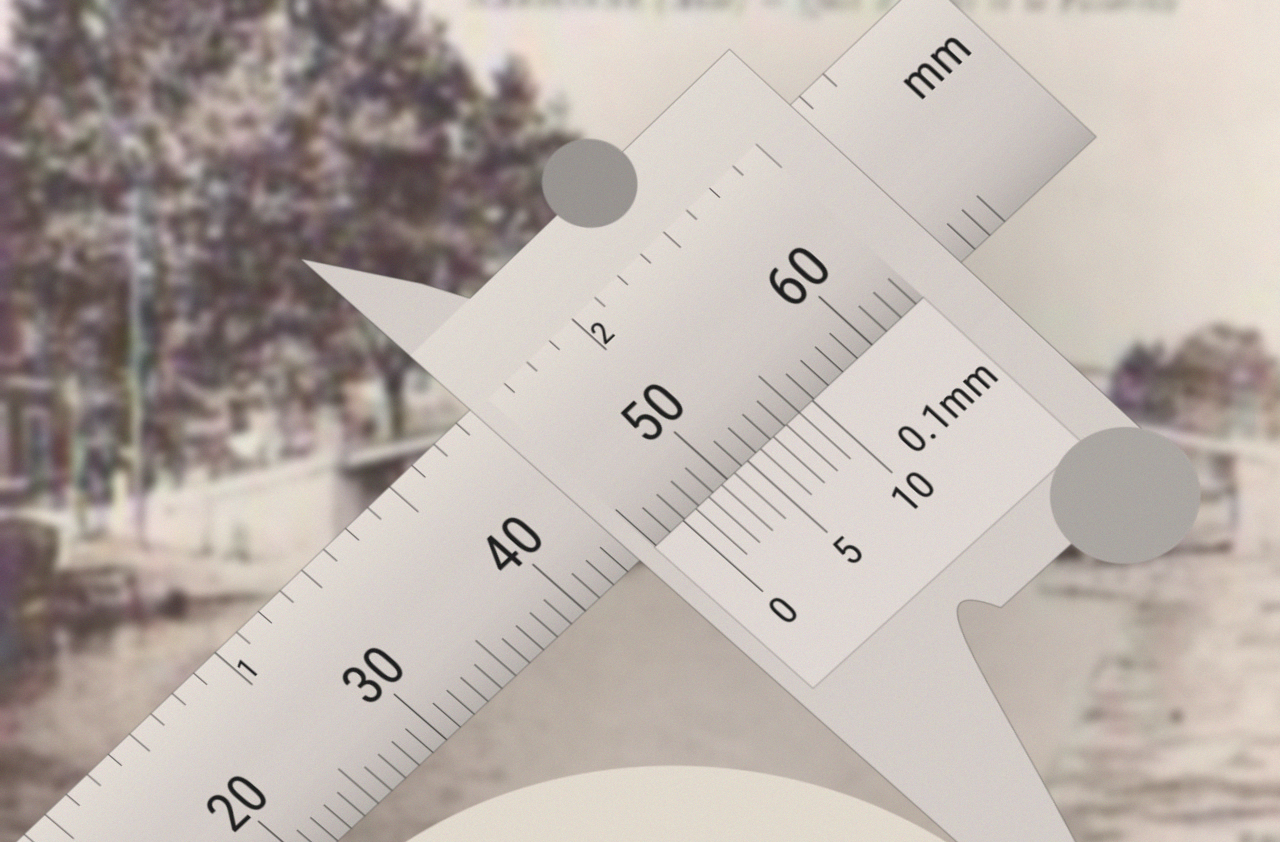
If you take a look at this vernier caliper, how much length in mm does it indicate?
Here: 46.9 mm
